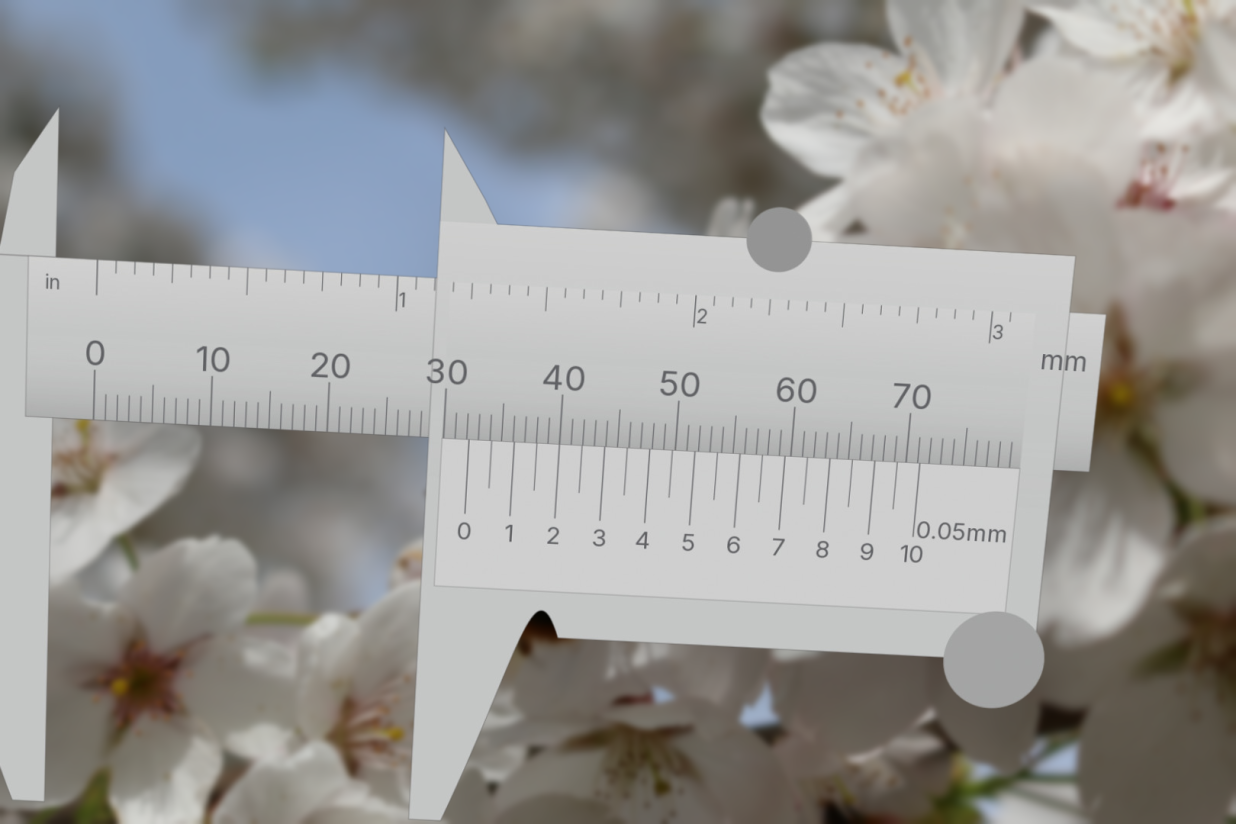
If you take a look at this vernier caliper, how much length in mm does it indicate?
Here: 32.2 mm
